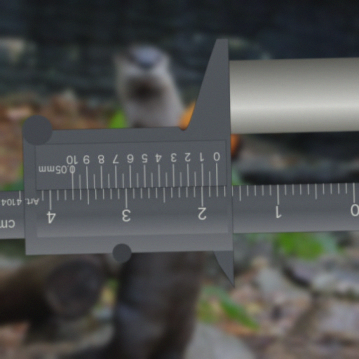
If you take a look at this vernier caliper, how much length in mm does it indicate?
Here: 18.0 mm
